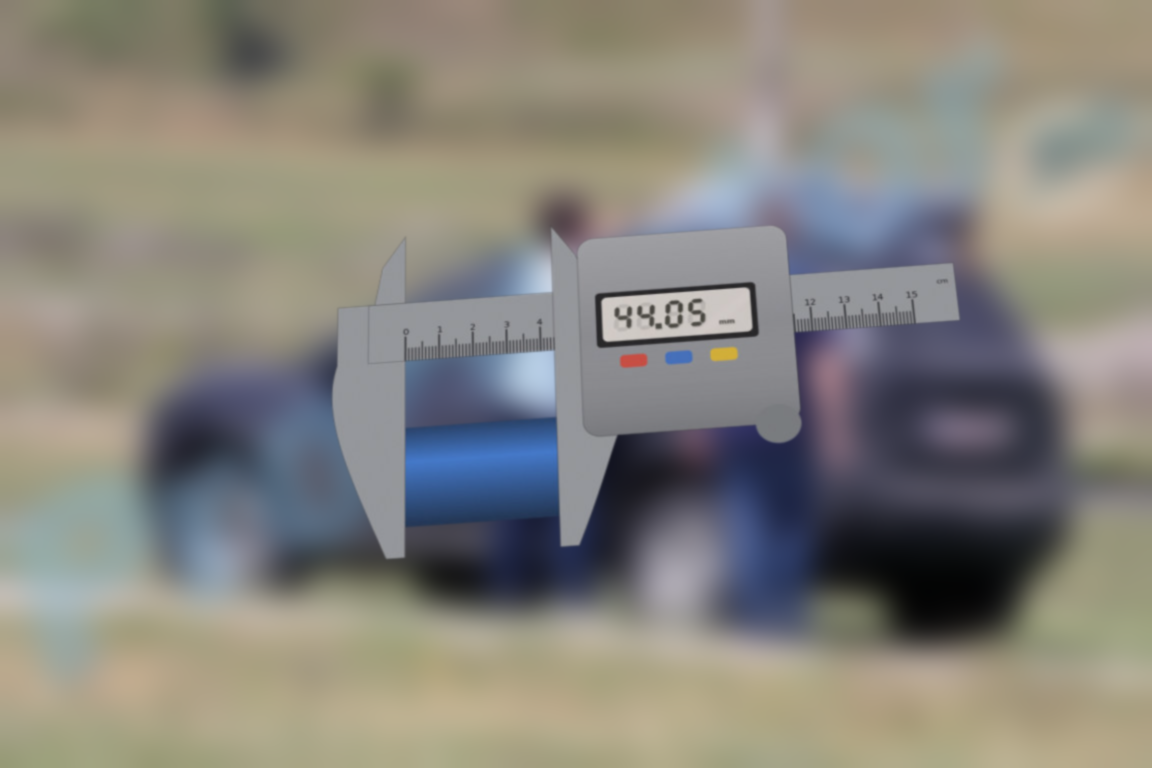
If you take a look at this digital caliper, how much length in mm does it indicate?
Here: 44.05 mm
